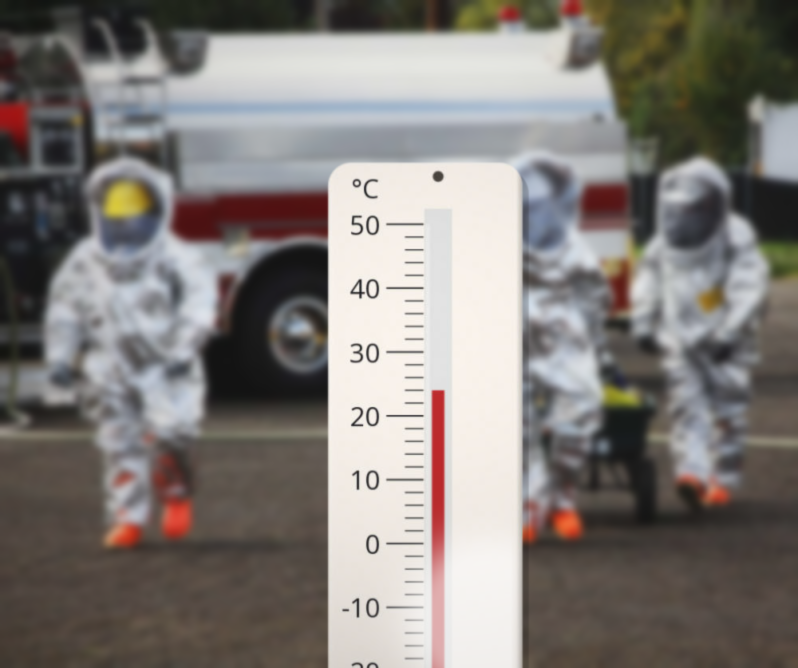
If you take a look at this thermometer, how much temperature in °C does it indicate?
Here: 24 °C
